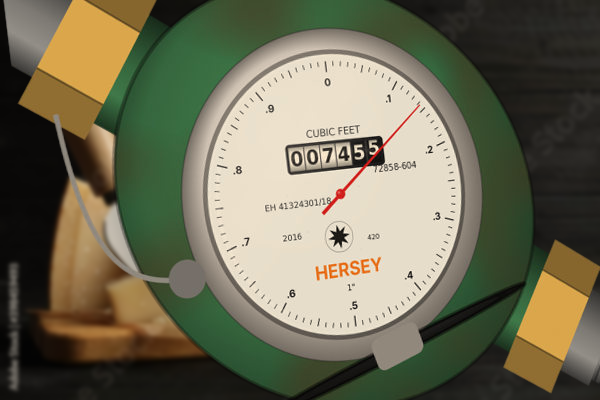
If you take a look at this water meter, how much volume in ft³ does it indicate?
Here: 7455.14 ft³
